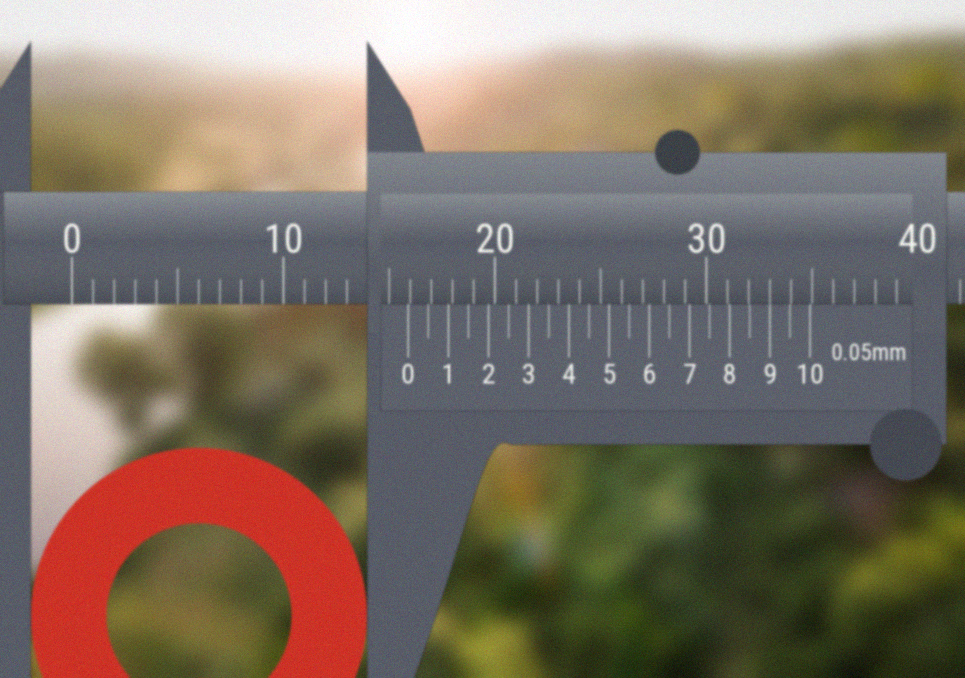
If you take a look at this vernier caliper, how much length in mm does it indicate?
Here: 15.9 mm
